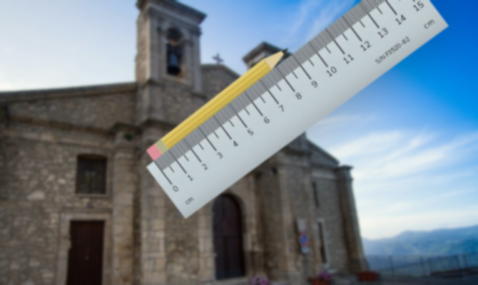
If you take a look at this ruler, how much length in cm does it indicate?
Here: 9 cm
